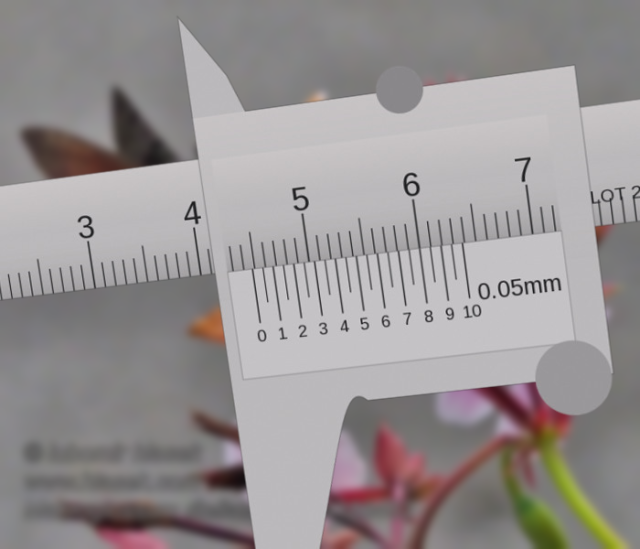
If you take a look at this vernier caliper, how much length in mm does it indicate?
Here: 44.8 mm
